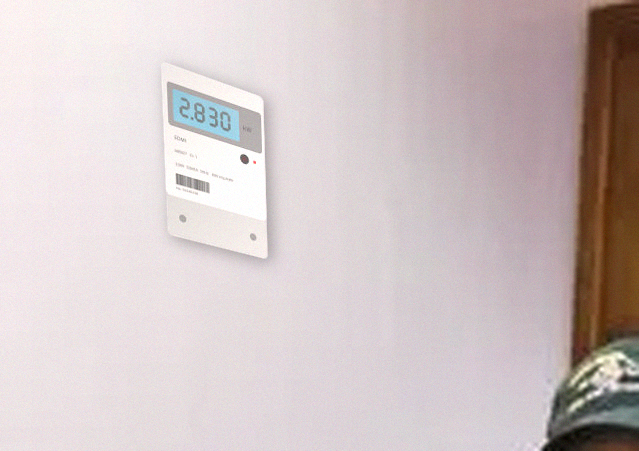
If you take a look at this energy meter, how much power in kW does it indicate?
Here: 2.830 kW
